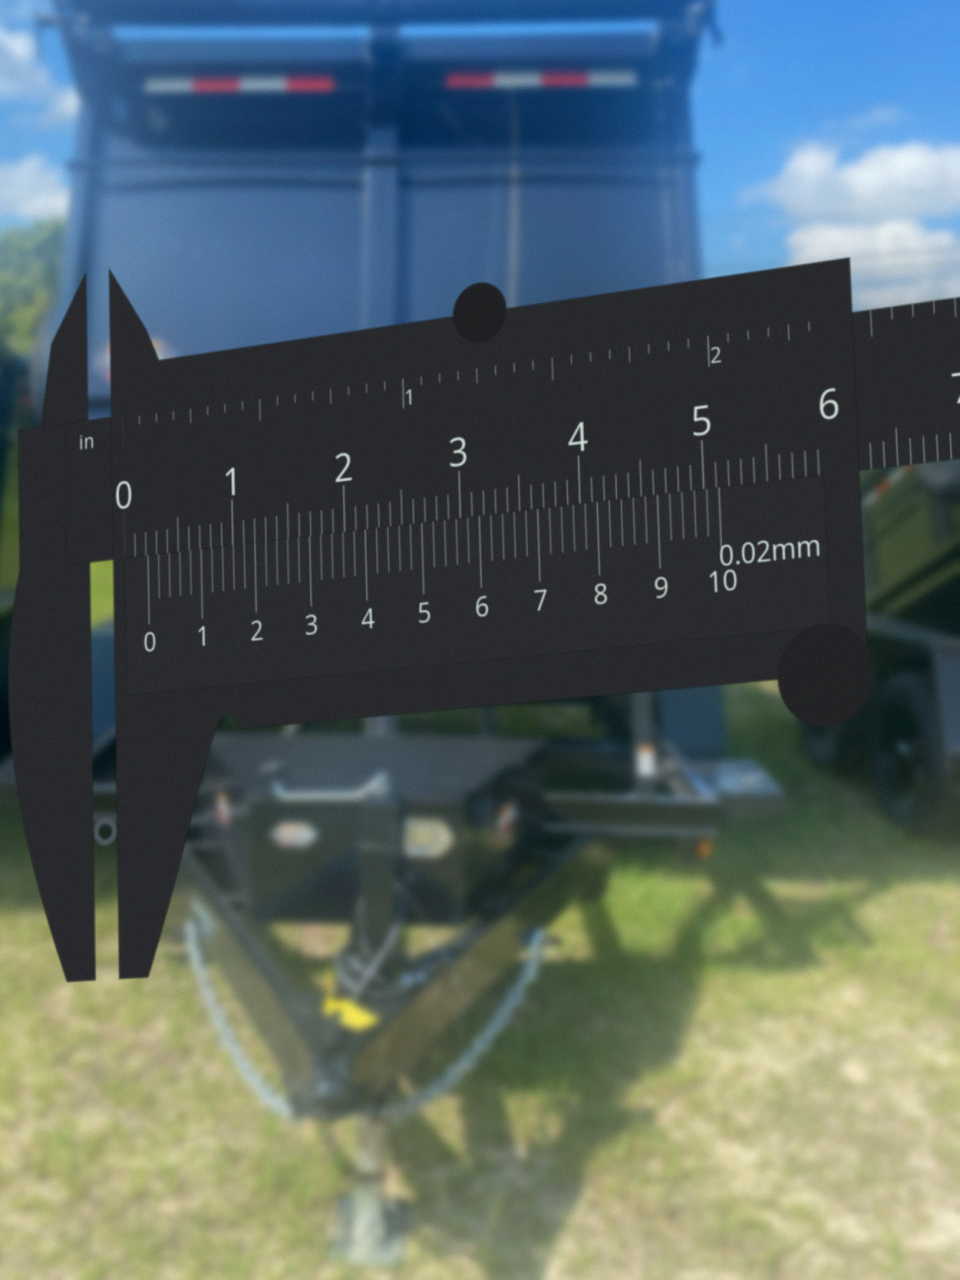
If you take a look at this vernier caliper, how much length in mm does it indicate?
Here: 2.2 mm
